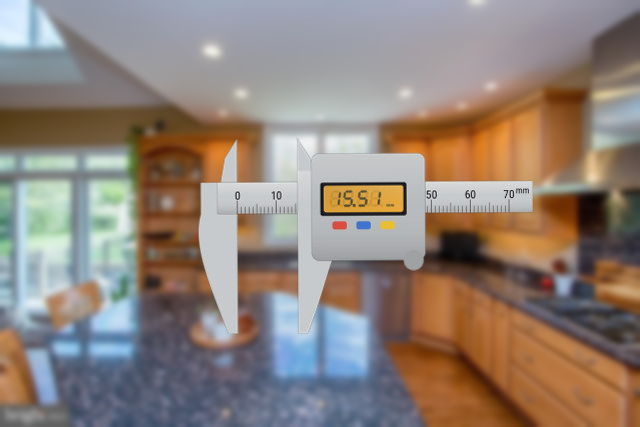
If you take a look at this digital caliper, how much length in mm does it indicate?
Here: 15.51 mm
